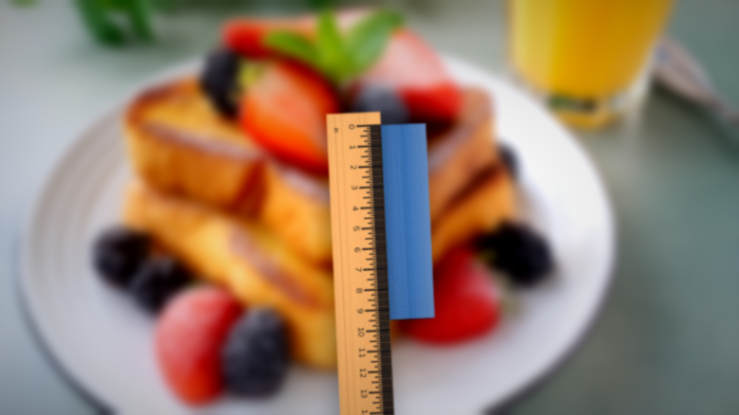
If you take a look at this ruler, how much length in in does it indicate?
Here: 9.5 in
